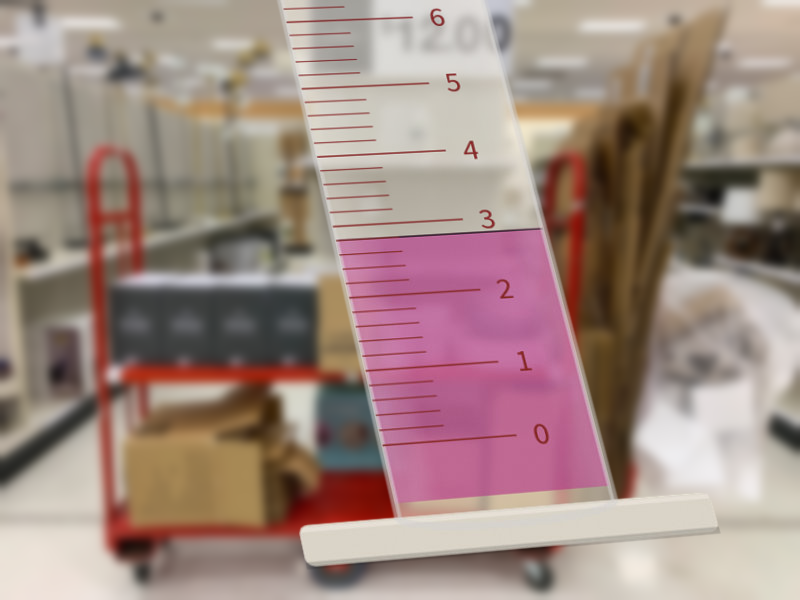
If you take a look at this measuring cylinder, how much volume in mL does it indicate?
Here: 2.8 mL
